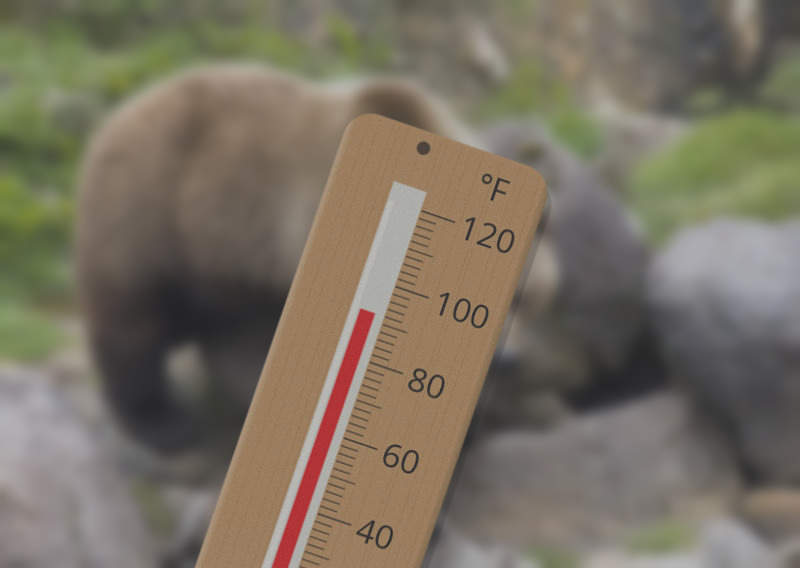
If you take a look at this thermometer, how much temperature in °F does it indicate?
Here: 92 °F
